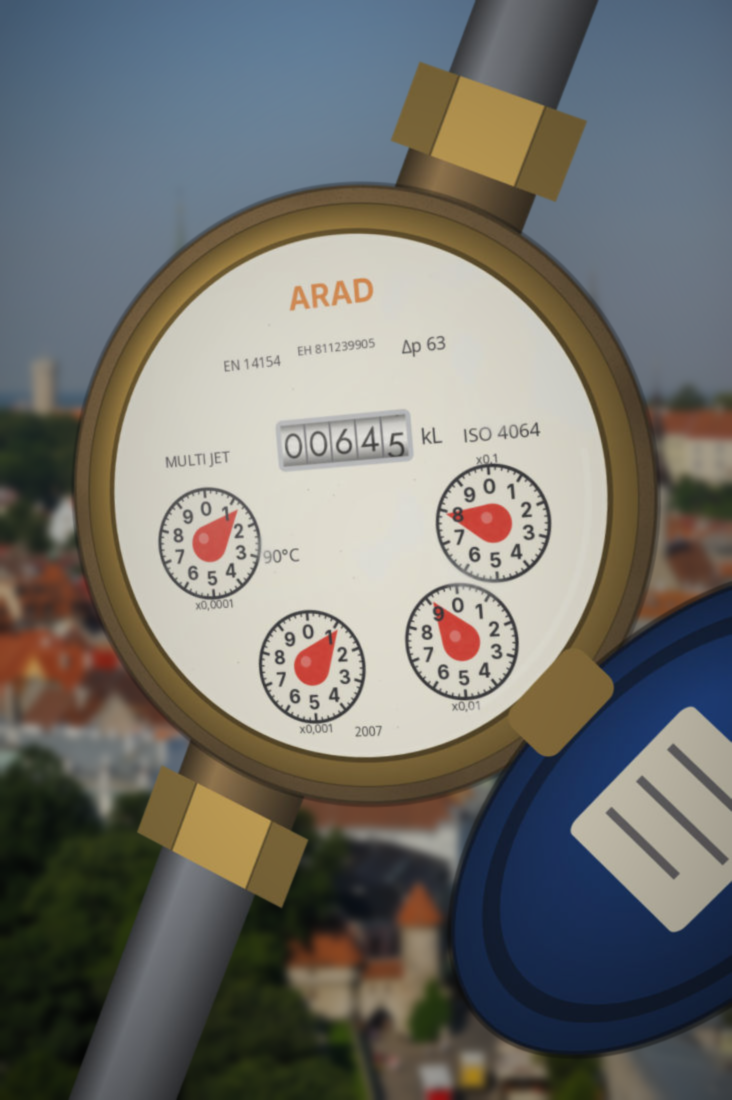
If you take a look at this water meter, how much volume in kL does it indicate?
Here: 644.7911 kL
